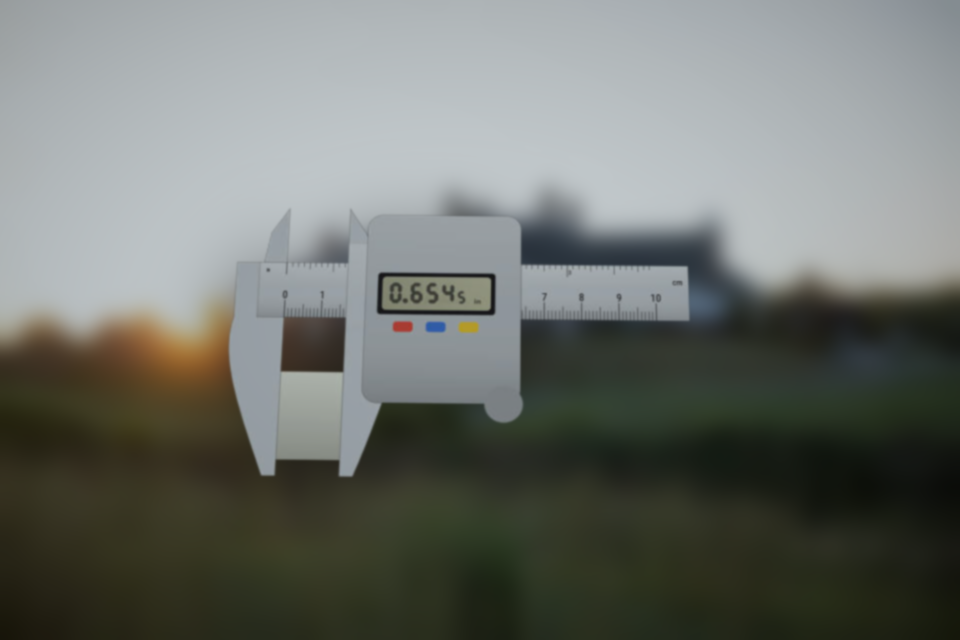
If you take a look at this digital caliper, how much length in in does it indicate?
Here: 0.6545 in
